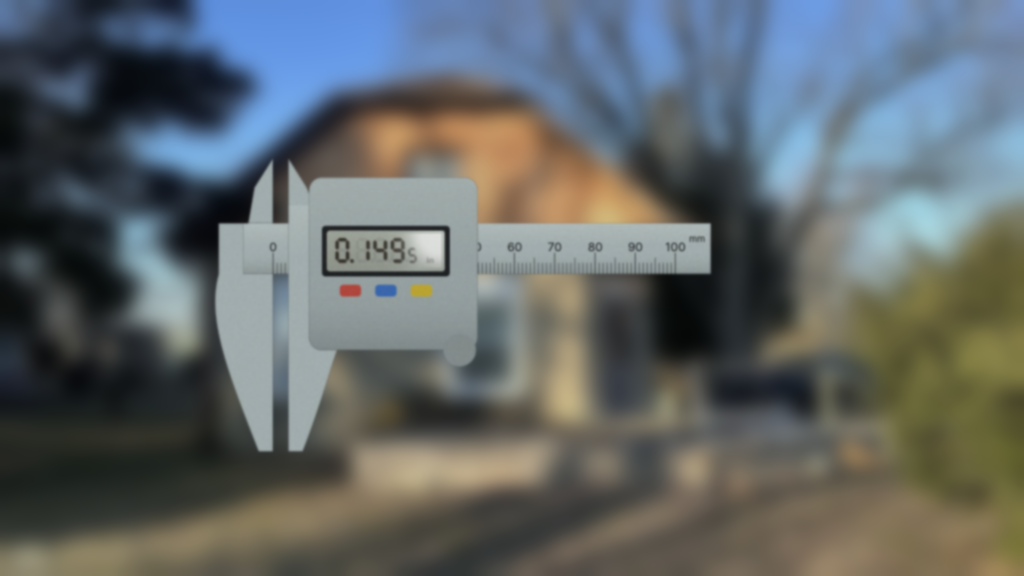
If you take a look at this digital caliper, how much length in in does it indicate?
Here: 0.1495 in
